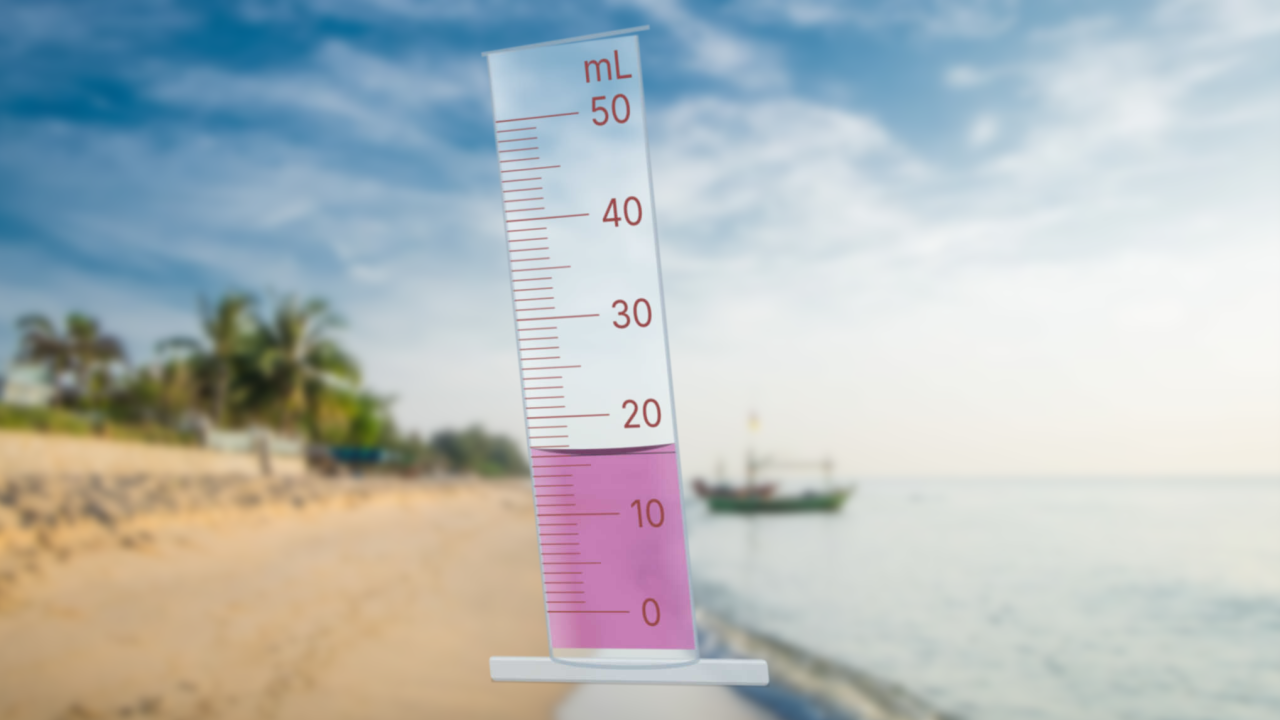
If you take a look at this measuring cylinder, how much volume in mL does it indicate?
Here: 16 mL
